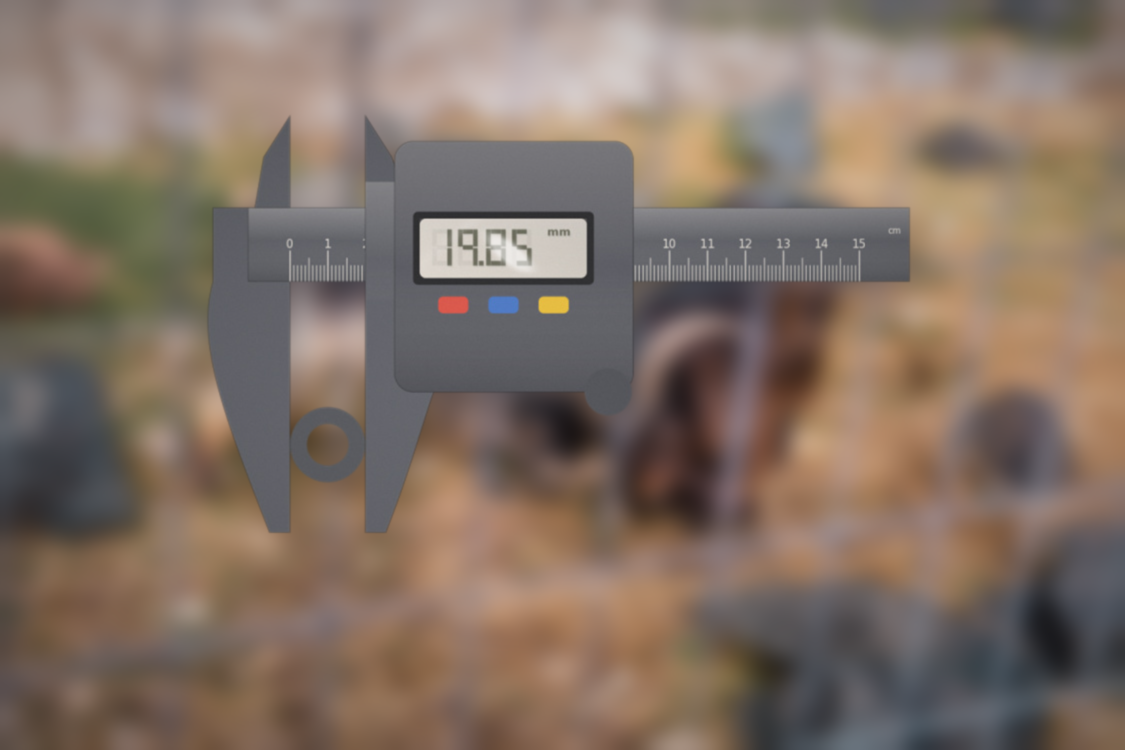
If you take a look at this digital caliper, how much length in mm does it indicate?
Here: 19.85 mm
